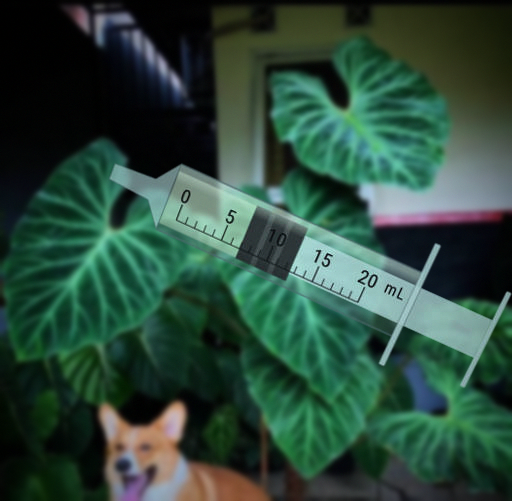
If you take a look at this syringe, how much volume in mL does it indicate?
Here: 7 mL
